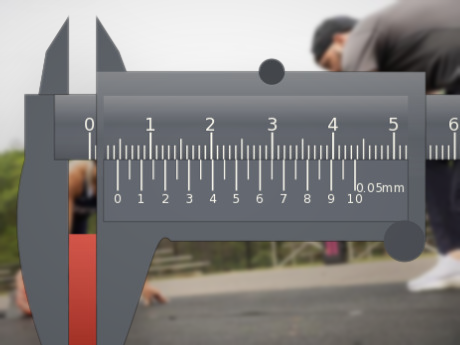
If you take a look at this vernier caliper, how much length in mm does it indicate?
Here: 4.6 mm
